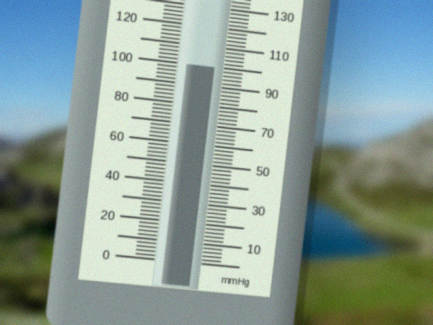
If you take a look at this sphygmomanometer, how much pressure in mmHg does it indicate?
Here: 100 mmHg
